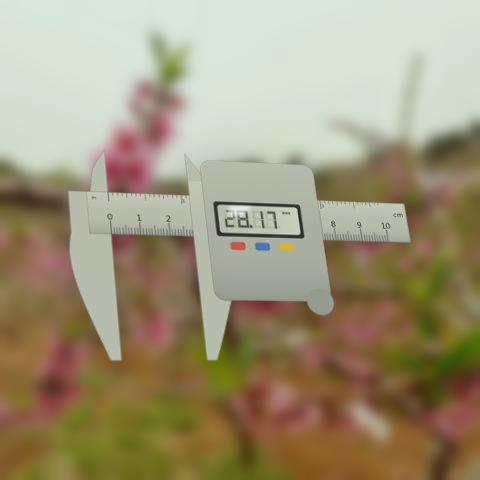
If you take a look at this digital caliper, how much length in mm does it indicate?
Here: 28.17 mm
